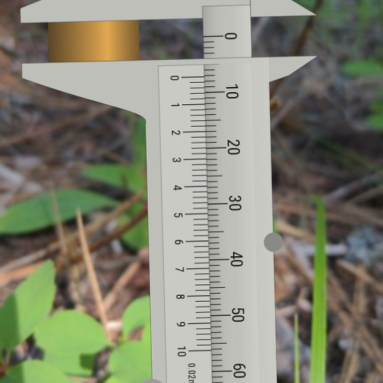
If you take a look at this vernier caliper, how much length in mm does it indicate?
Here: 7.2 mm
